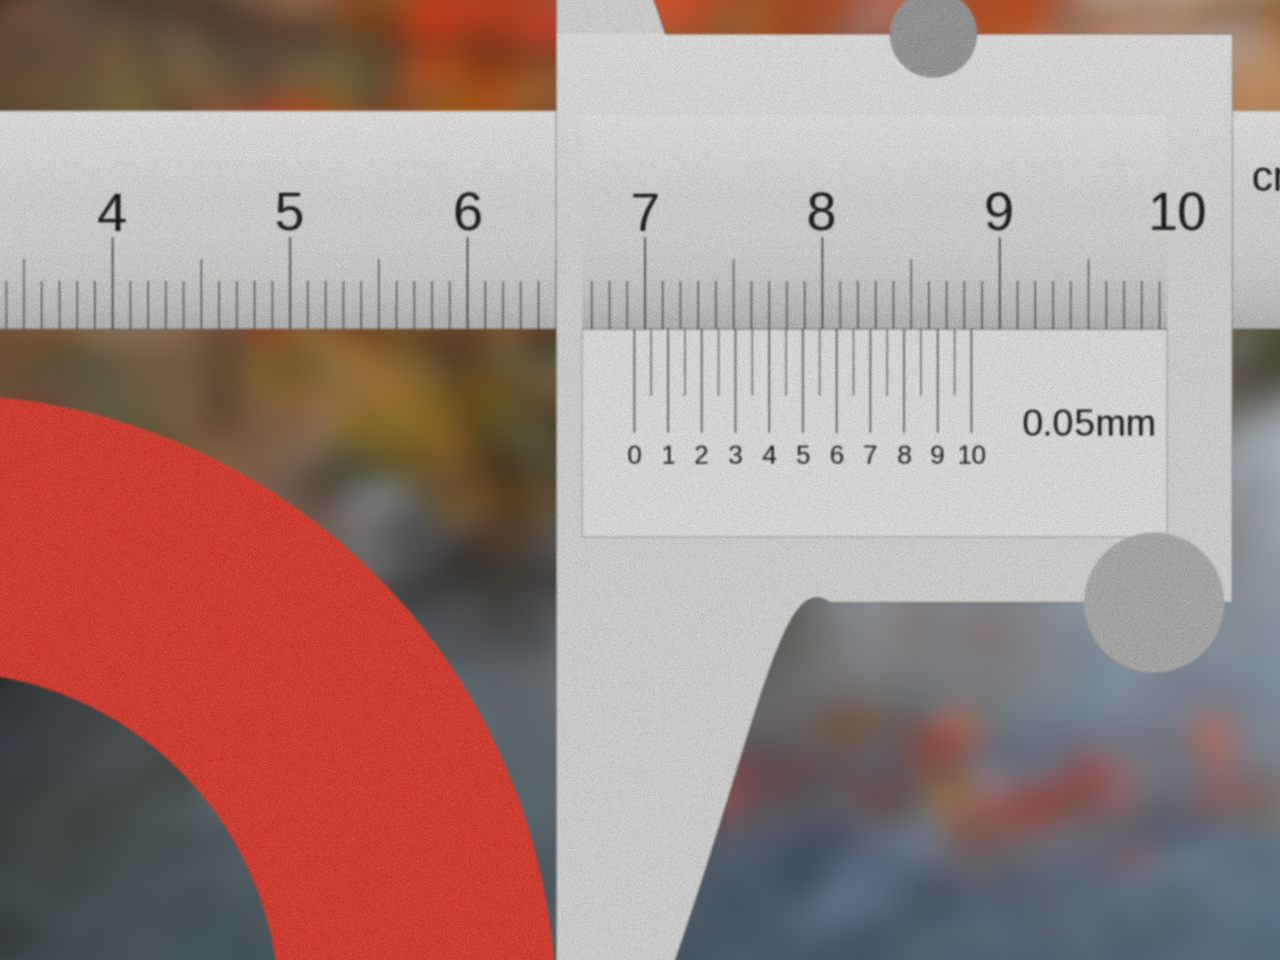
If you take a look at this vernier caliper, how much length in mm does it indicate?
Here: 69.4 mm
